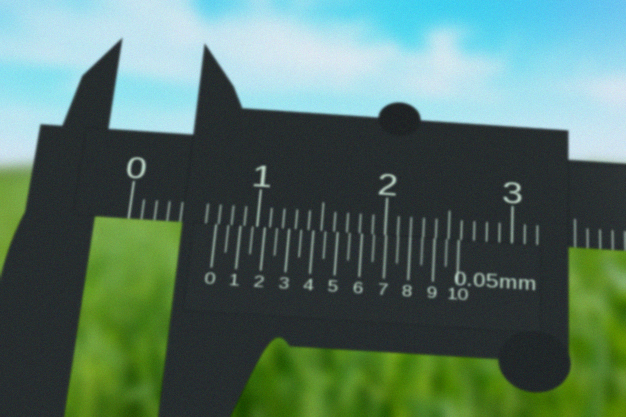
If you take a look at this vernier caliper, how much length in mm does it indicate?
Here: 6.8 mm
